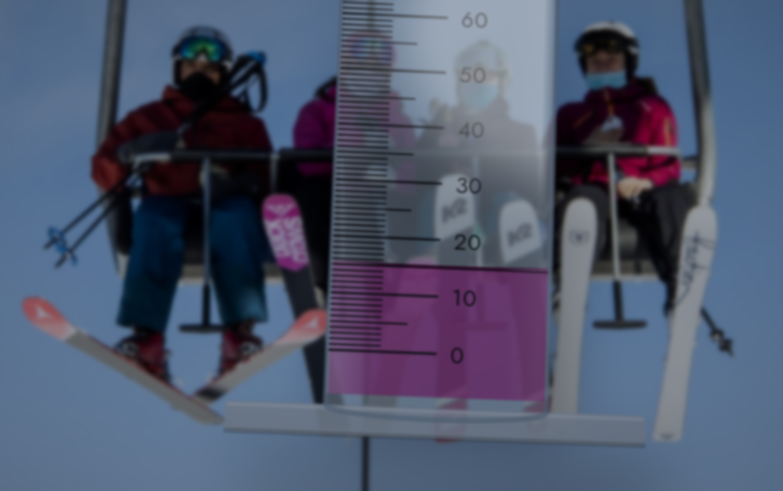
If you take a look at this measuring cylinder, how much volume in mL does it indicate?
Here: 15 mL
